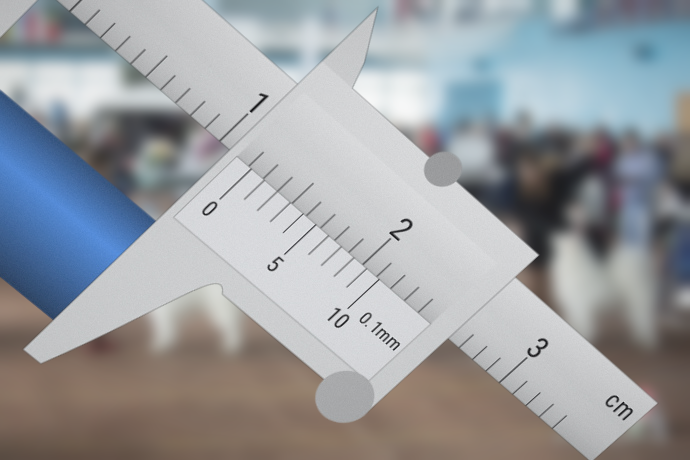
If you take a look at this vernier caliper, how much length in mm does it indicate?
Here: 12.2 mm
